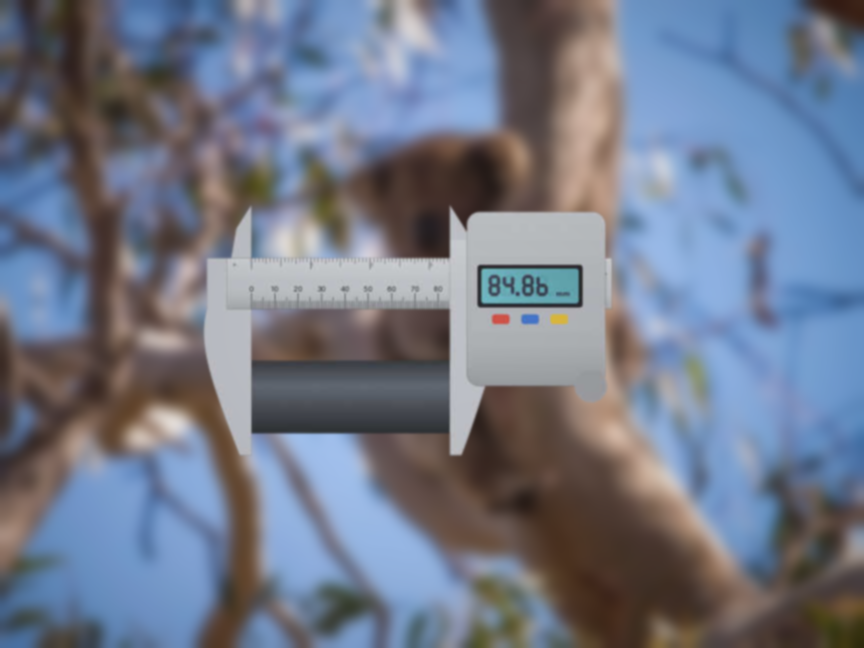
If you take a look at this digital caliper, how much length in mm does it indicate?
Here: 84.86 mm
